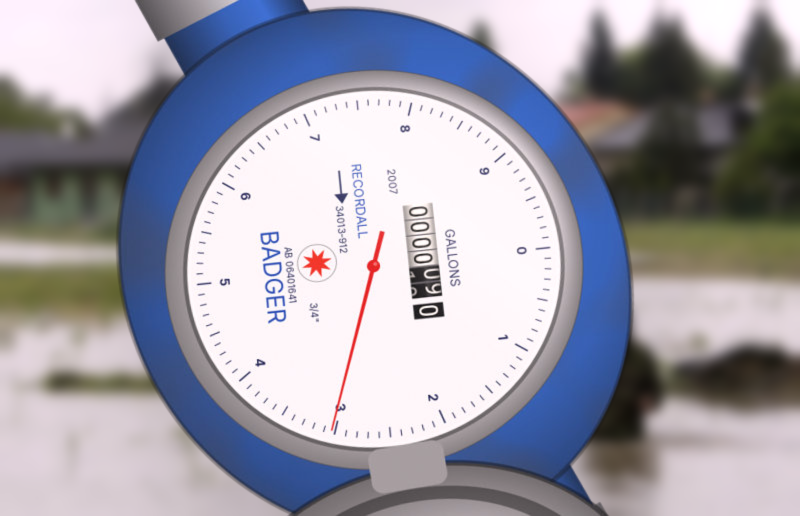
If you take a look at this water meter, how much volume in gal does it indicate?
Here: 93.0 gal
